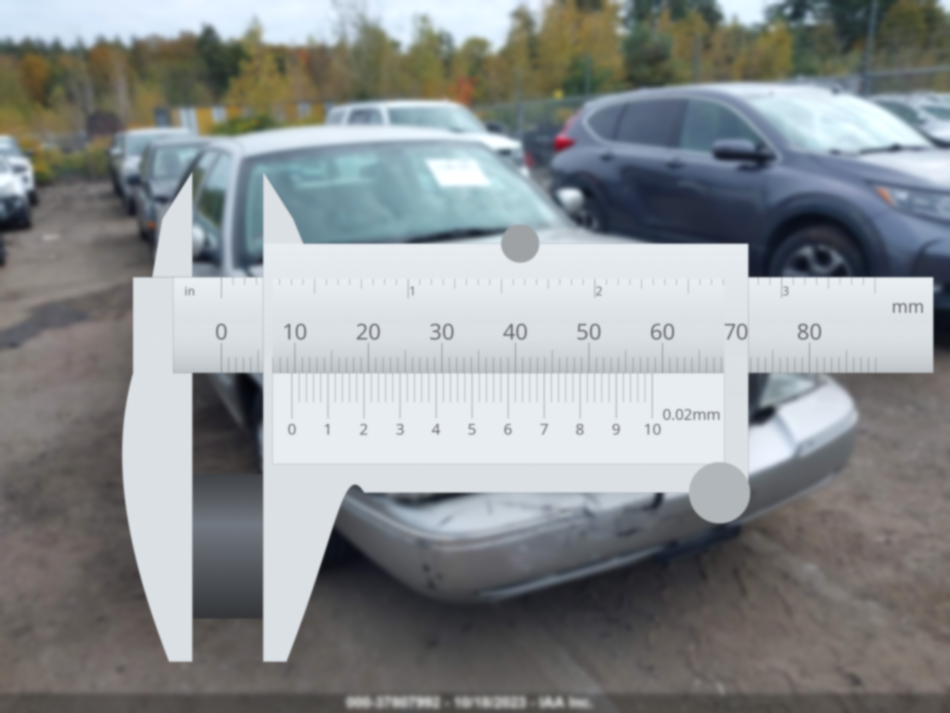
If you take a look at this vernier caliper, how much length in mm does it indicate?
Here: 9.6 mm
